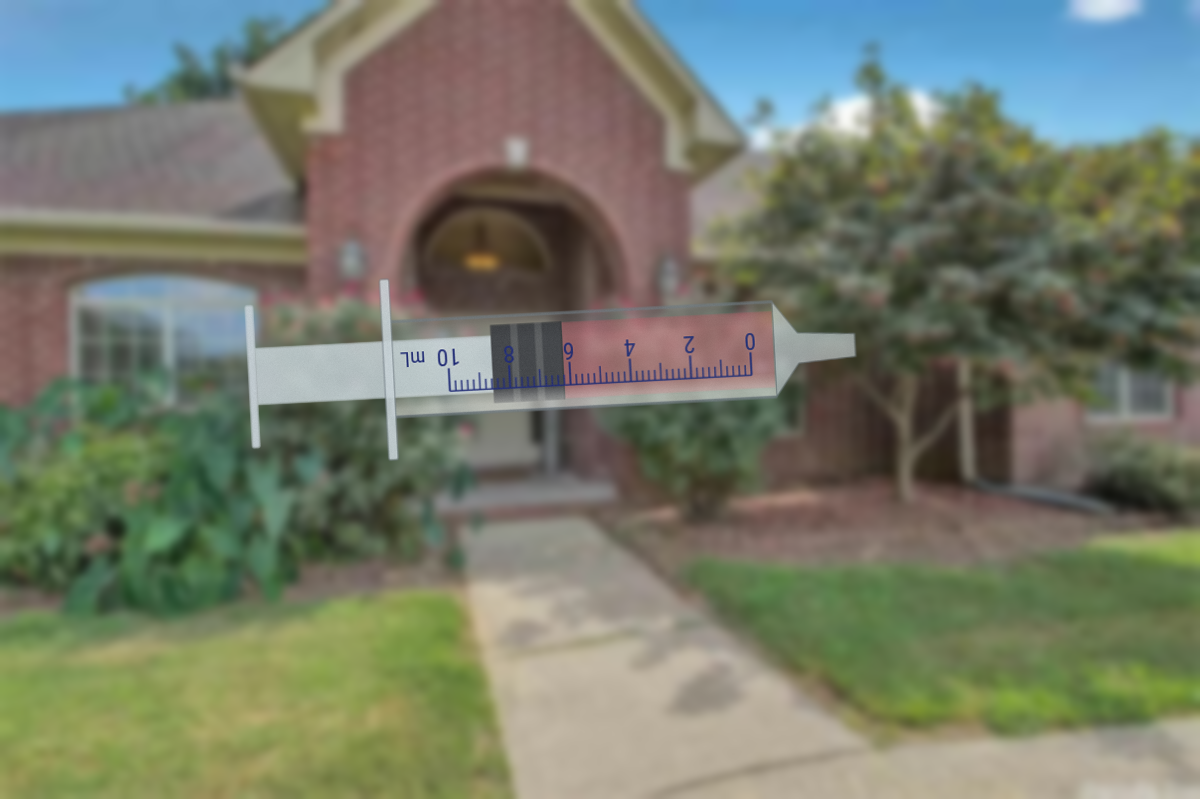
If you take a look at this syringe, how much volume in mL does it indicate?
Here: 6.2 mL
